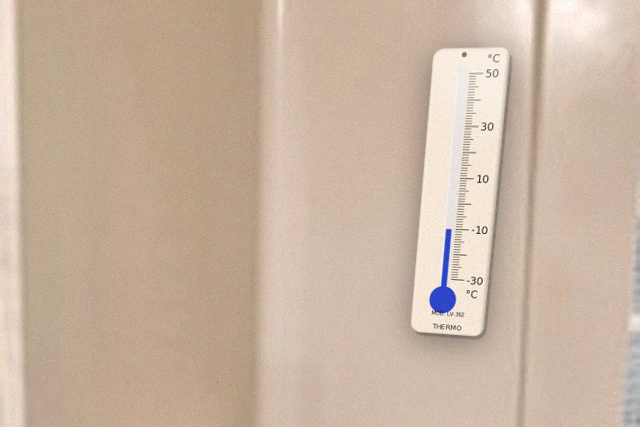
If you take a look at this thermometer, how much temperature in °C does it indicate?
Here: -10 °C
